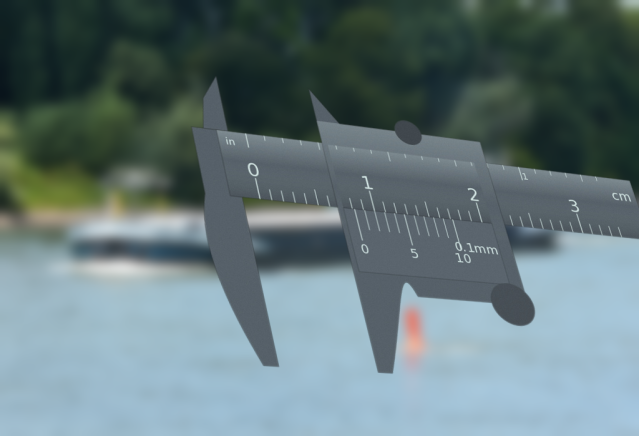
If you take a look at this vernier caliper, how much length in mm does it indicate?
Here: 8.2 mm
